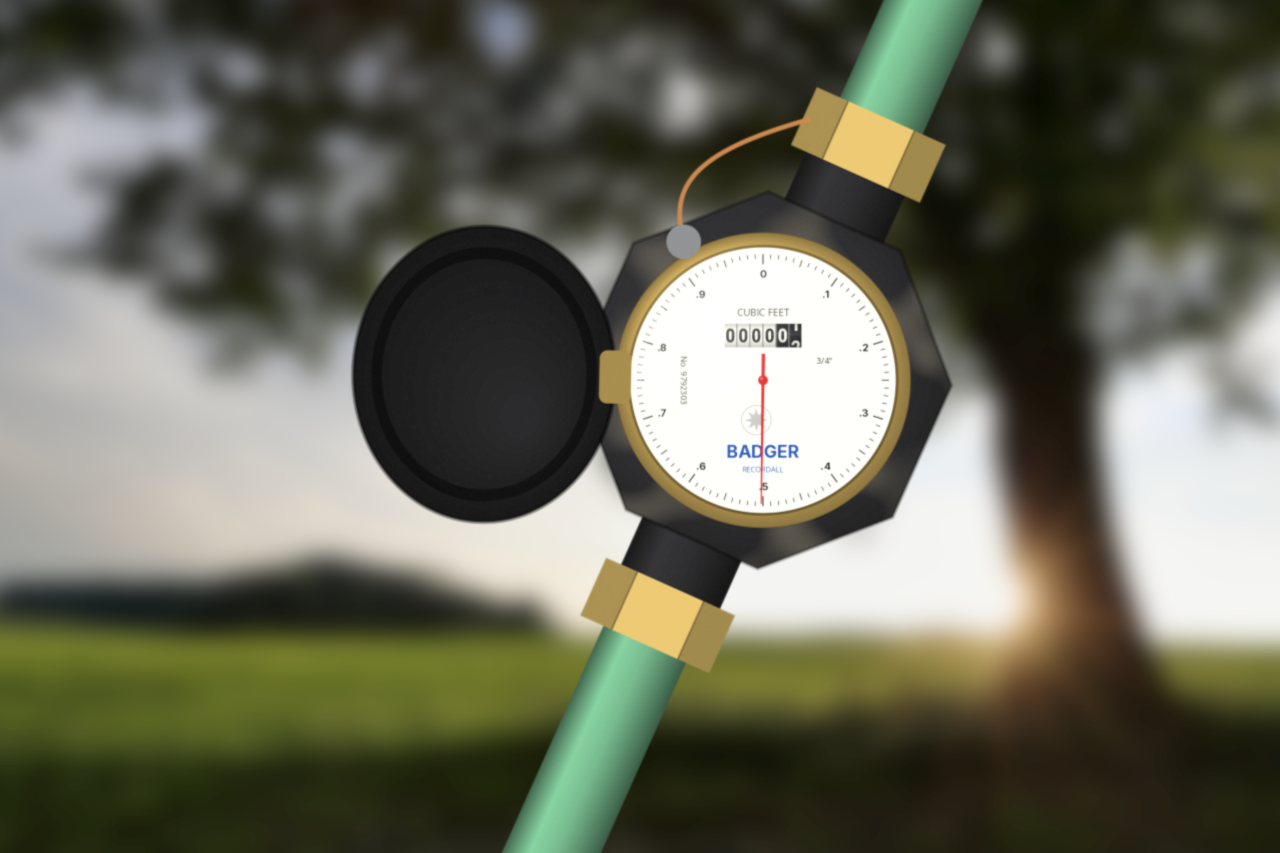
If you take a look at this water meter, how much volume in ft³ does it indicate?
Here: 1.50 ft³
